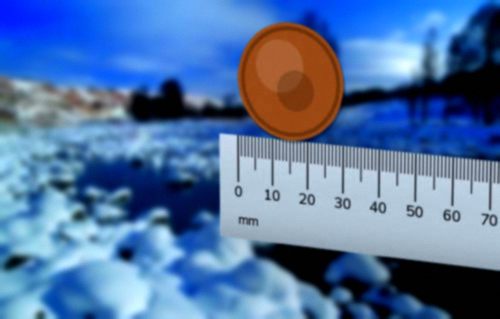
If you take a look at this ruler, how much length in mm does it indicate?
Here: 30 mm
